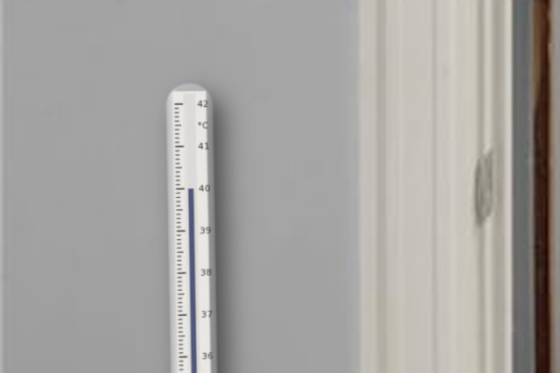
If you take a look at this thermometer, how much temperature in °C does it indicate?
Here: 40 °C
